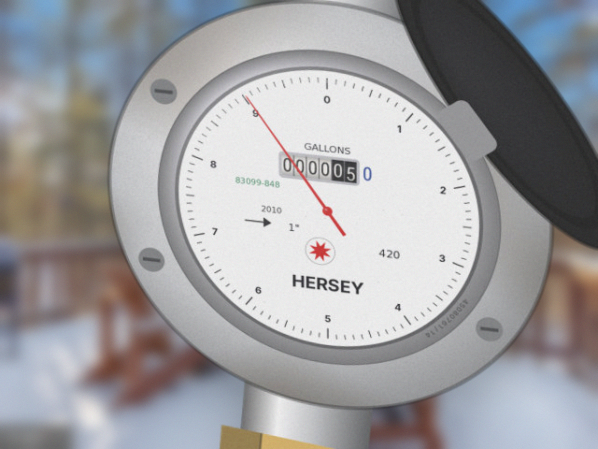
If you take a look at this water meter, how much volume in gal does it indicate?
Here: 49.0 gal
